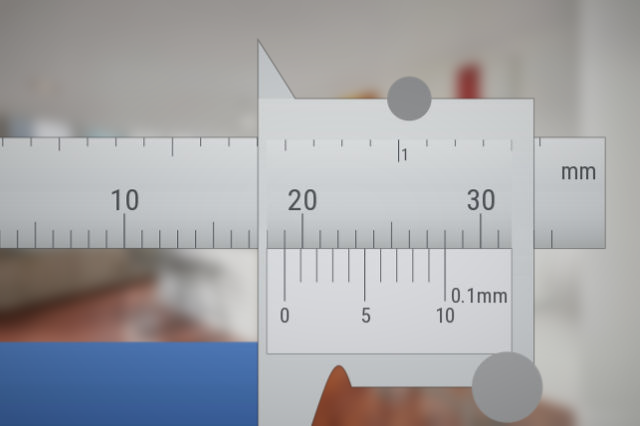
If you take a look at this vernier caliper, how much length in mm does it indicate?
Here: 19.0 mm
